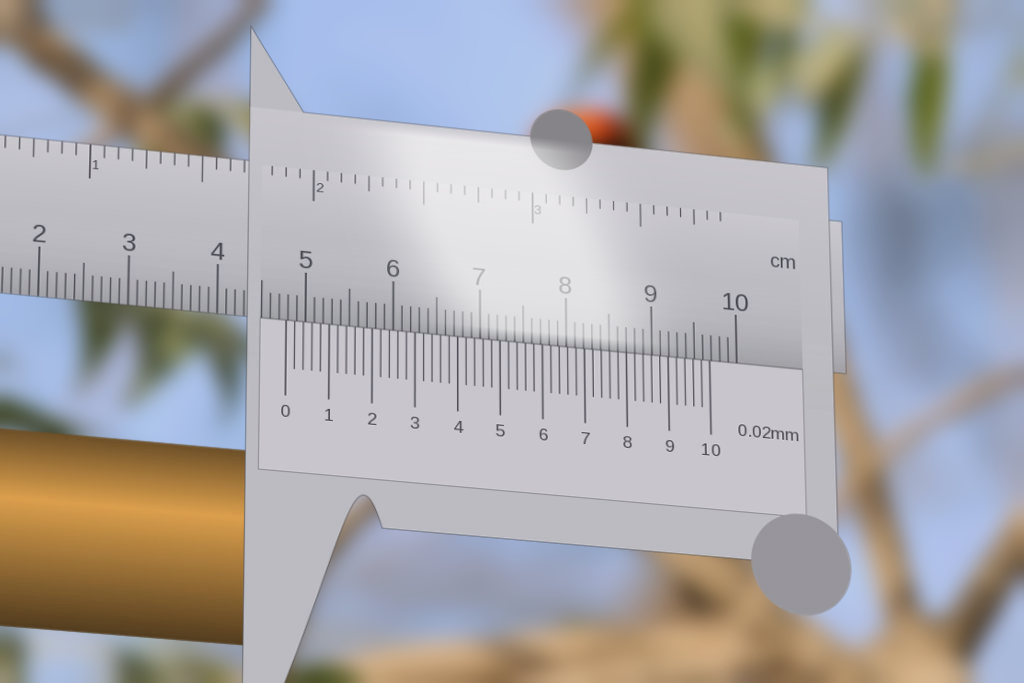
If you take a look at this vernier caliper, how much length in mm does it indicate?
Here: 47.8 mm
